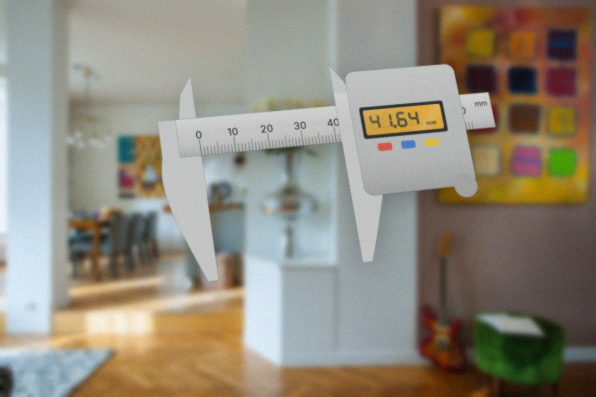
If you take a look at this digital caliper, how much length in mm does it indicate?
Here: 41.64 mm
